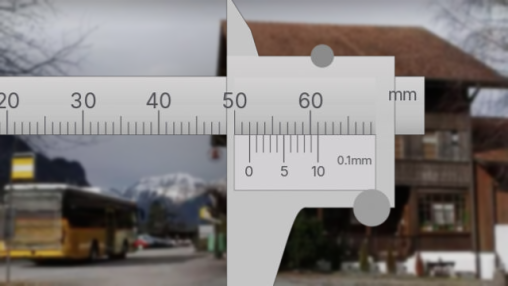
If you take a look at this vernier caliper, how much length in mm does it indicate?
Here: 52.0 mm
